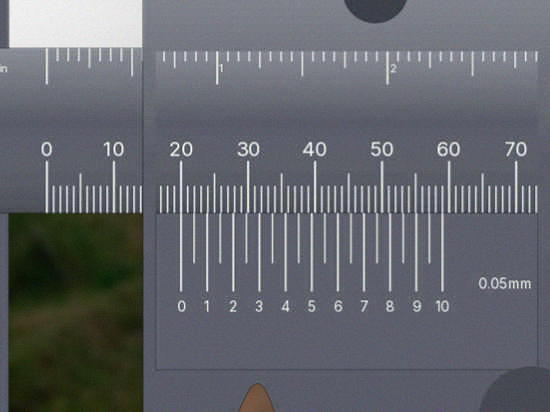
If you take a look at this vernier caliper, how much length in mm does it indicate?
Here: 20.0 mm
